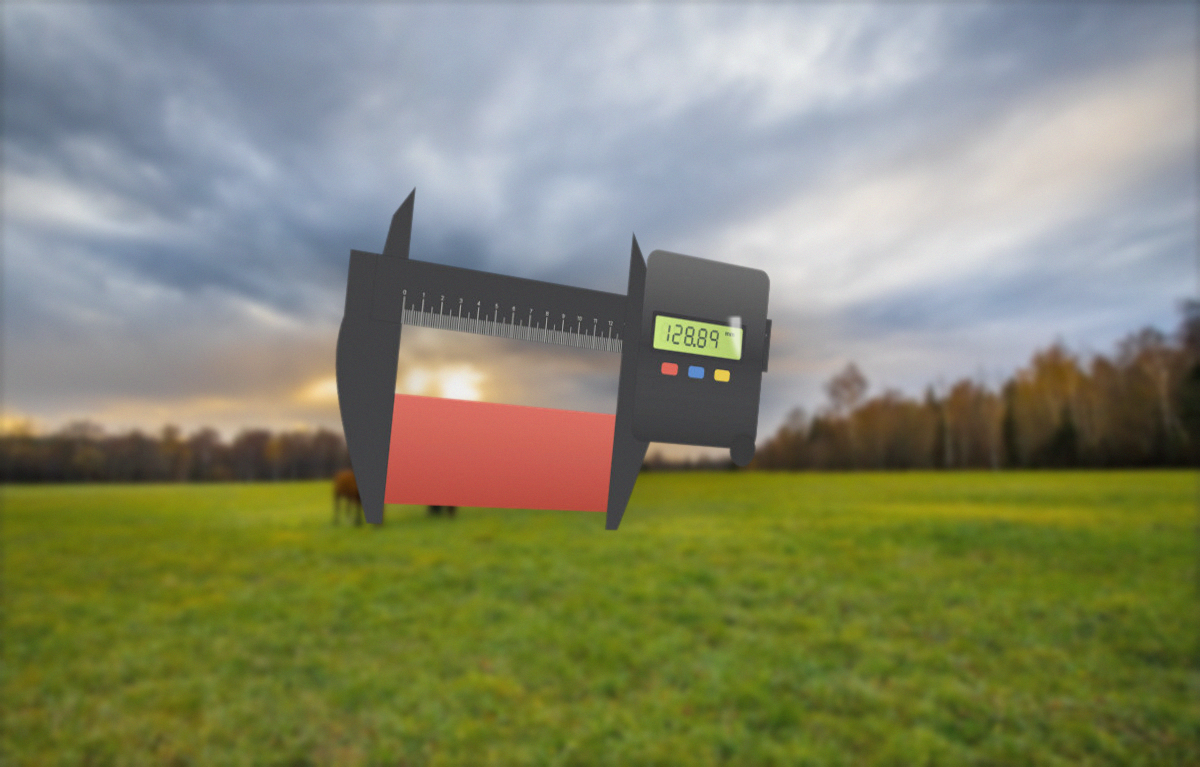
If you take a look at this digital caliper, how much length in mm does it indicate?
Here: 128.89 mm
